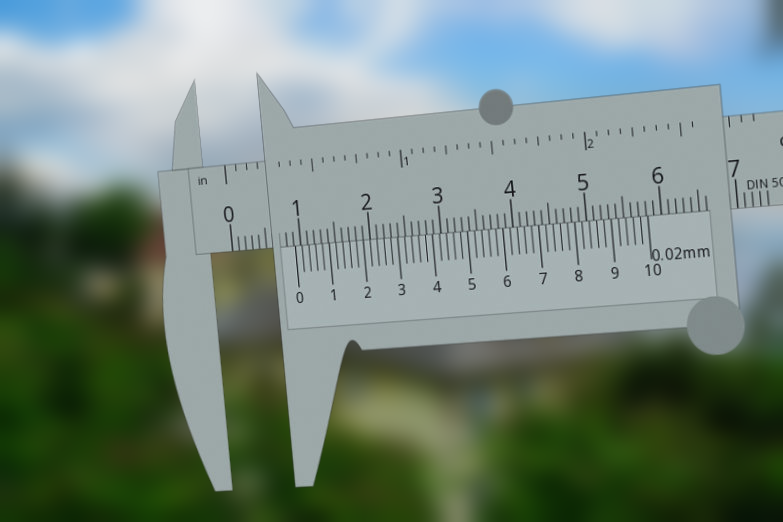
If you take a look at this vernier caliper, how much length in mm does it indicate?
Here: 9.2 mm
